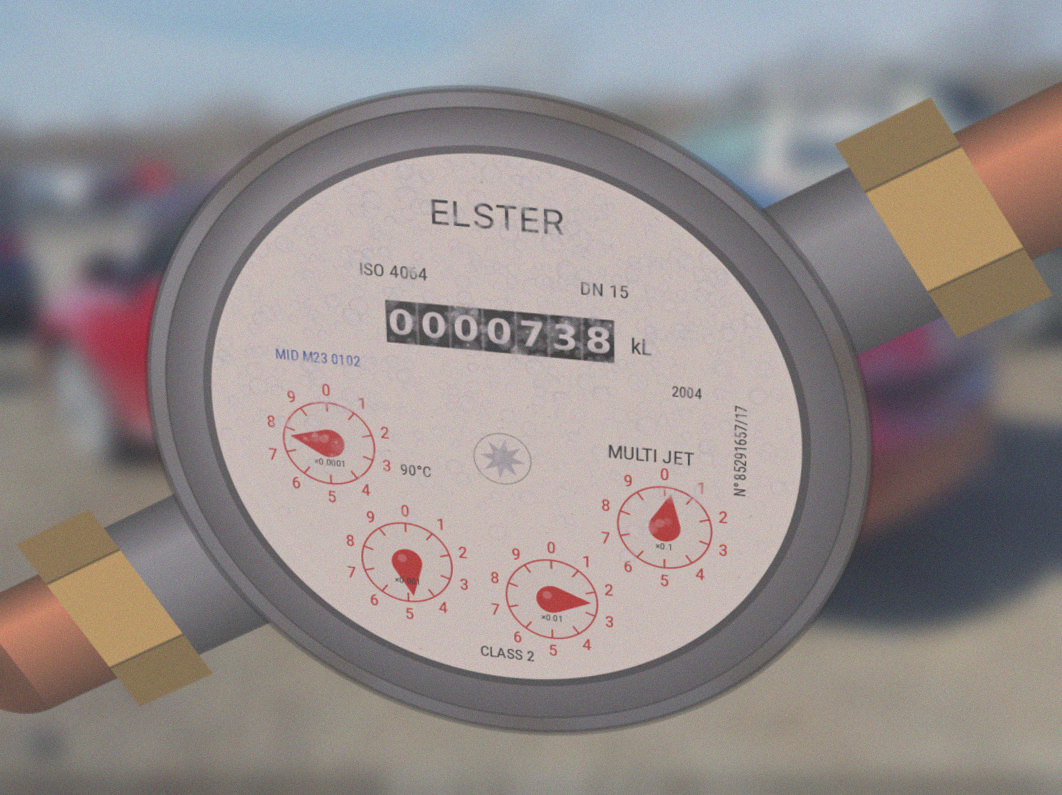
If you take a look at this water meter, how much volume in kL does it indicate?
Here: 738.0247 kL
